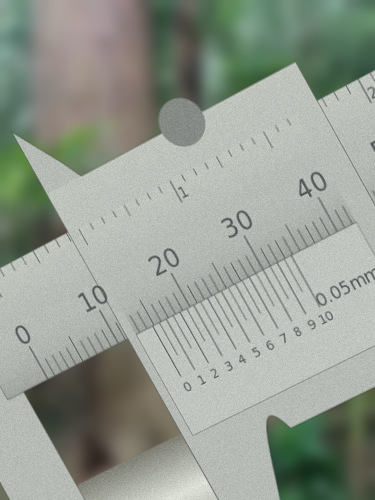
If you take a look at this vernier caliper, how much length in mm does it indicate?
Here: 14.8 mm
